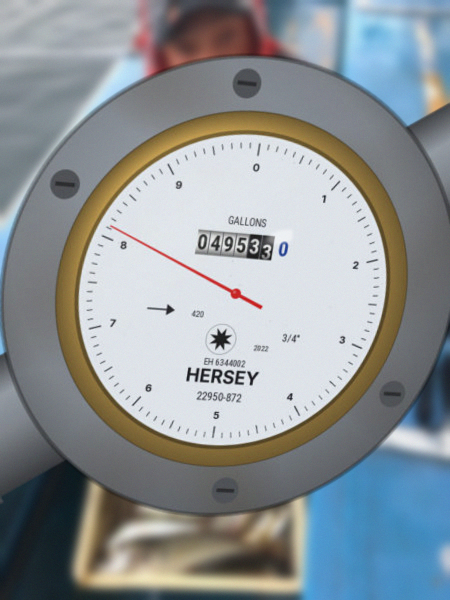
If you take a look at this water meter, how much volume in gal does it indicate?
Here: 495328.1 gal
